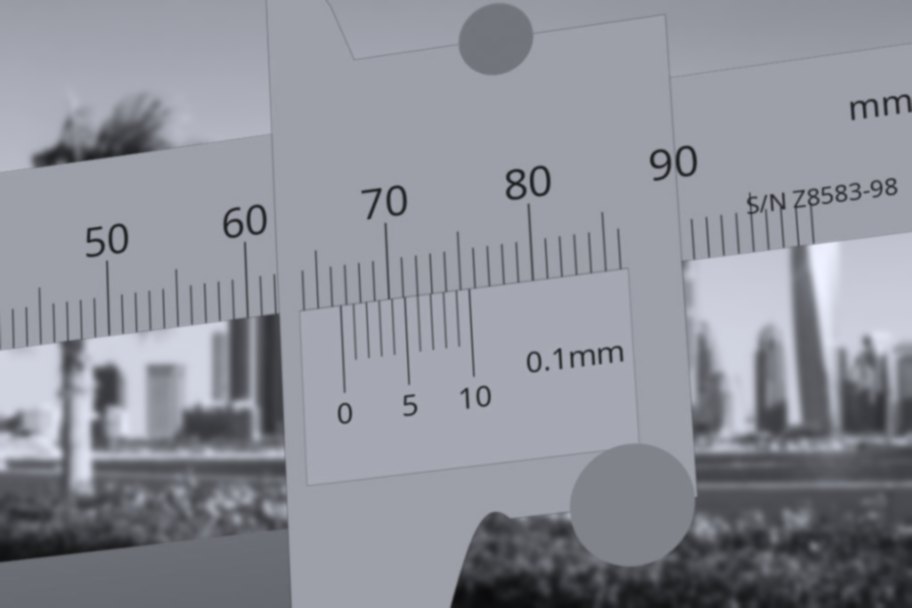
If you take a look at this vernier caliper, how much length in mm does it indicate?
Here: 66.6 mm
